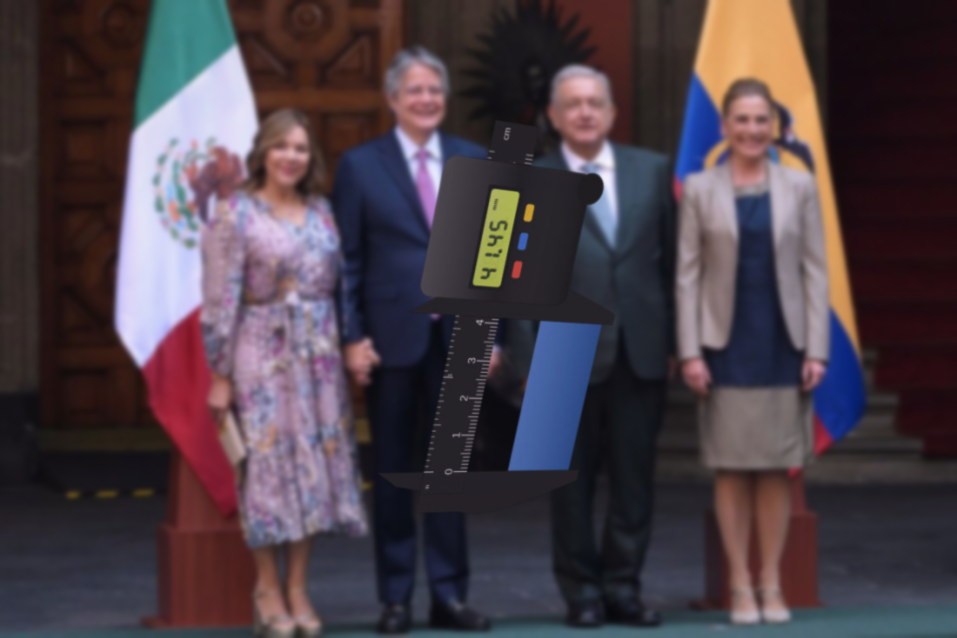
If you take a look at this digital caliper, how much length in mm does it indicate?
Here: 41.45 mm
